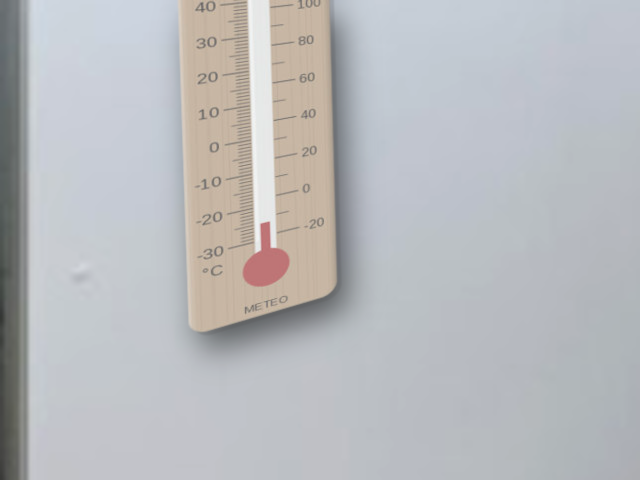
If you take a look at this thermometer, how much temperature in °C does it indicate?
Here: -25 °C
